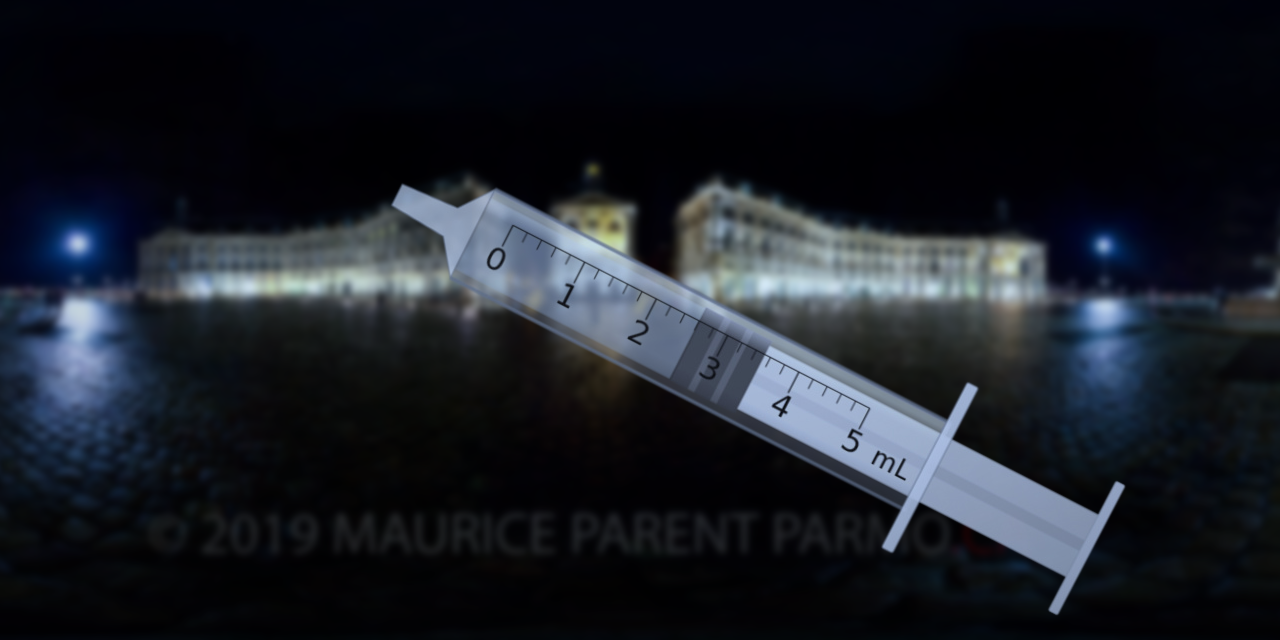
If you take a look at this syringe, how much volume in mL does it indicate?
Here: 2.6 mL
